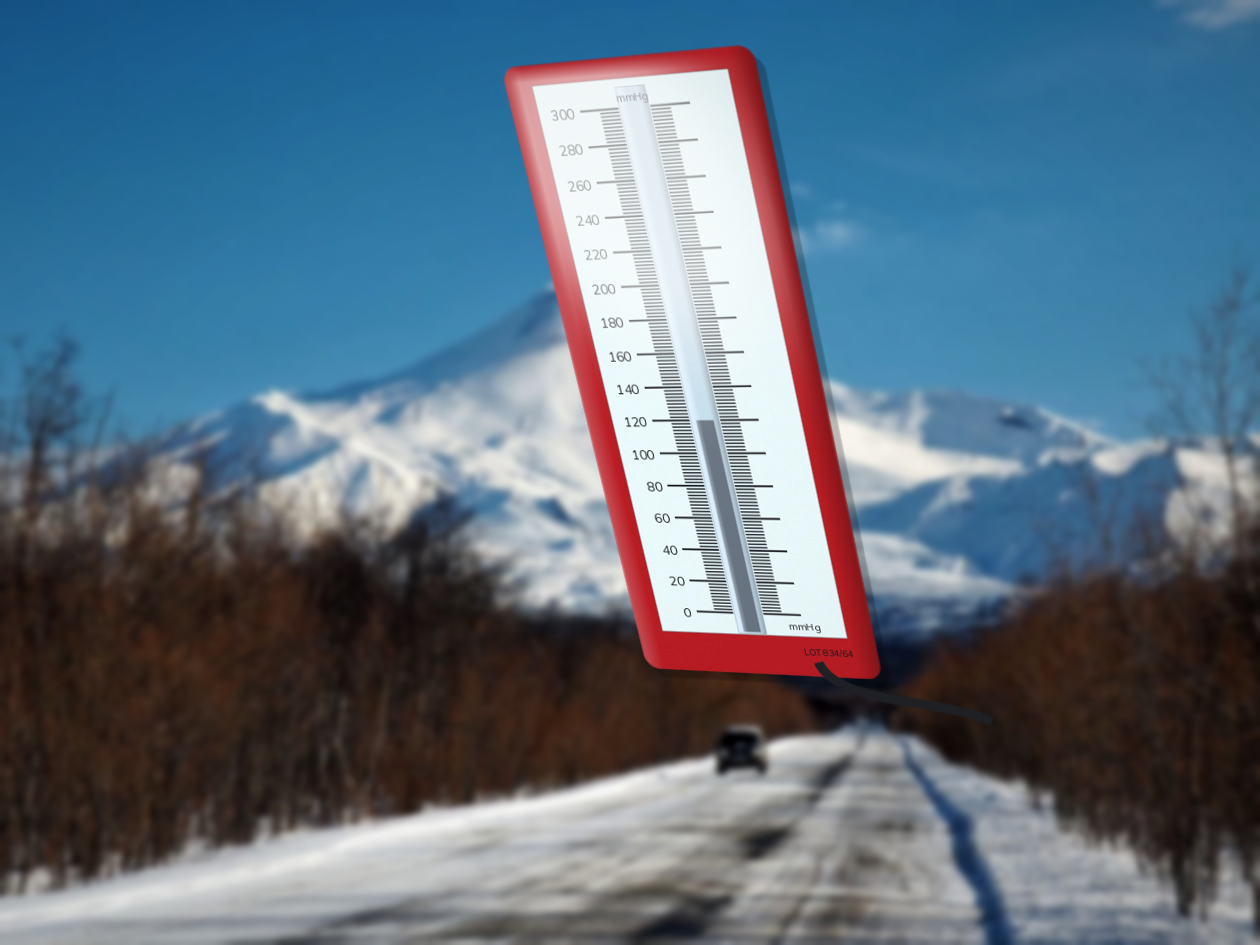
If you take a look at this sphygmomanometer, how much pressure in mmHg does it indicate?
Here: 120 mmHg
